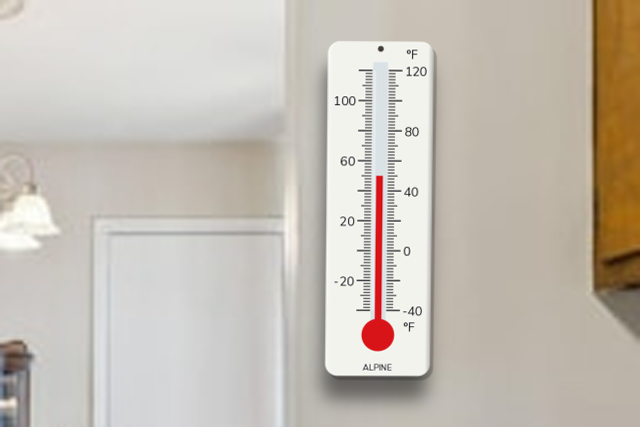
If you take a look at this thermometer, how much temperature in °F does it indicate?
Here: 50 °F
